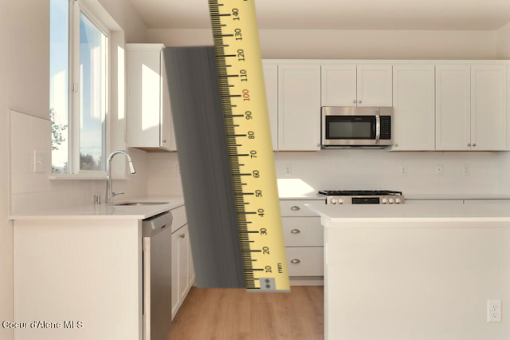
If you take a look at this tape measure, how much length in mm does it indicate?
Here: 125 mm
